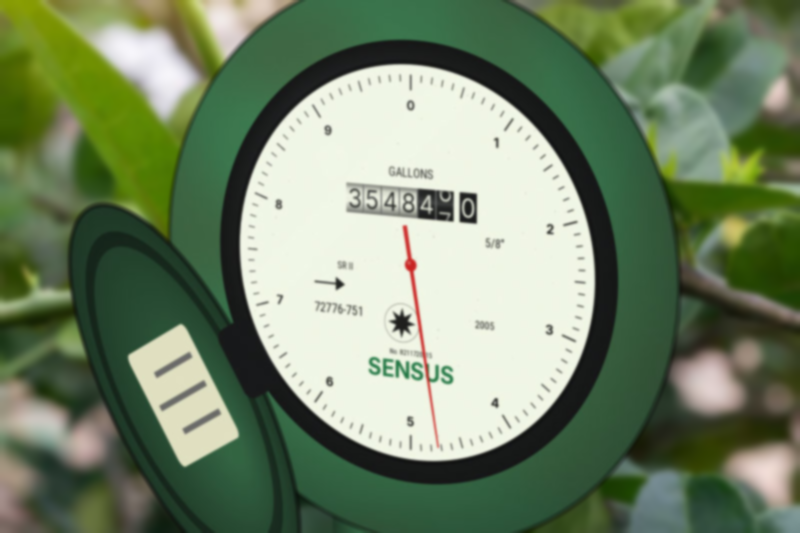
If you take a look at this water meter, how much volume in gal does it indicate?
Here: 3548464.7 gal
